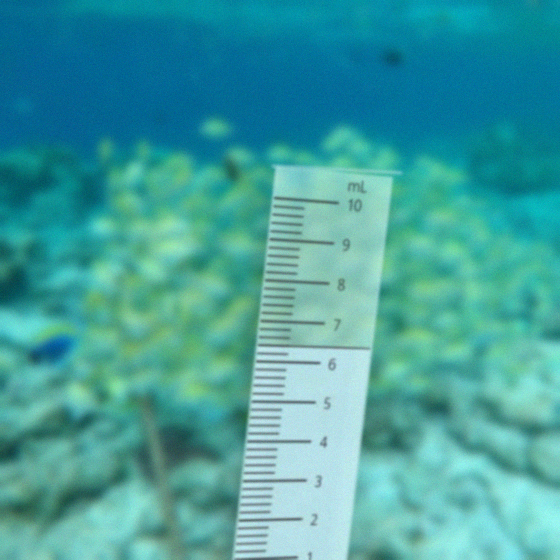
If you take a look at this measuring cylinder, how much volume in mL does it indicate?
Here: 6.4 mL
